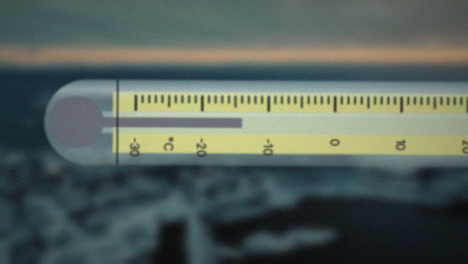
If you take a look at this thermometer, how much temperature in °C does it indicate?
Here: -14 °C
